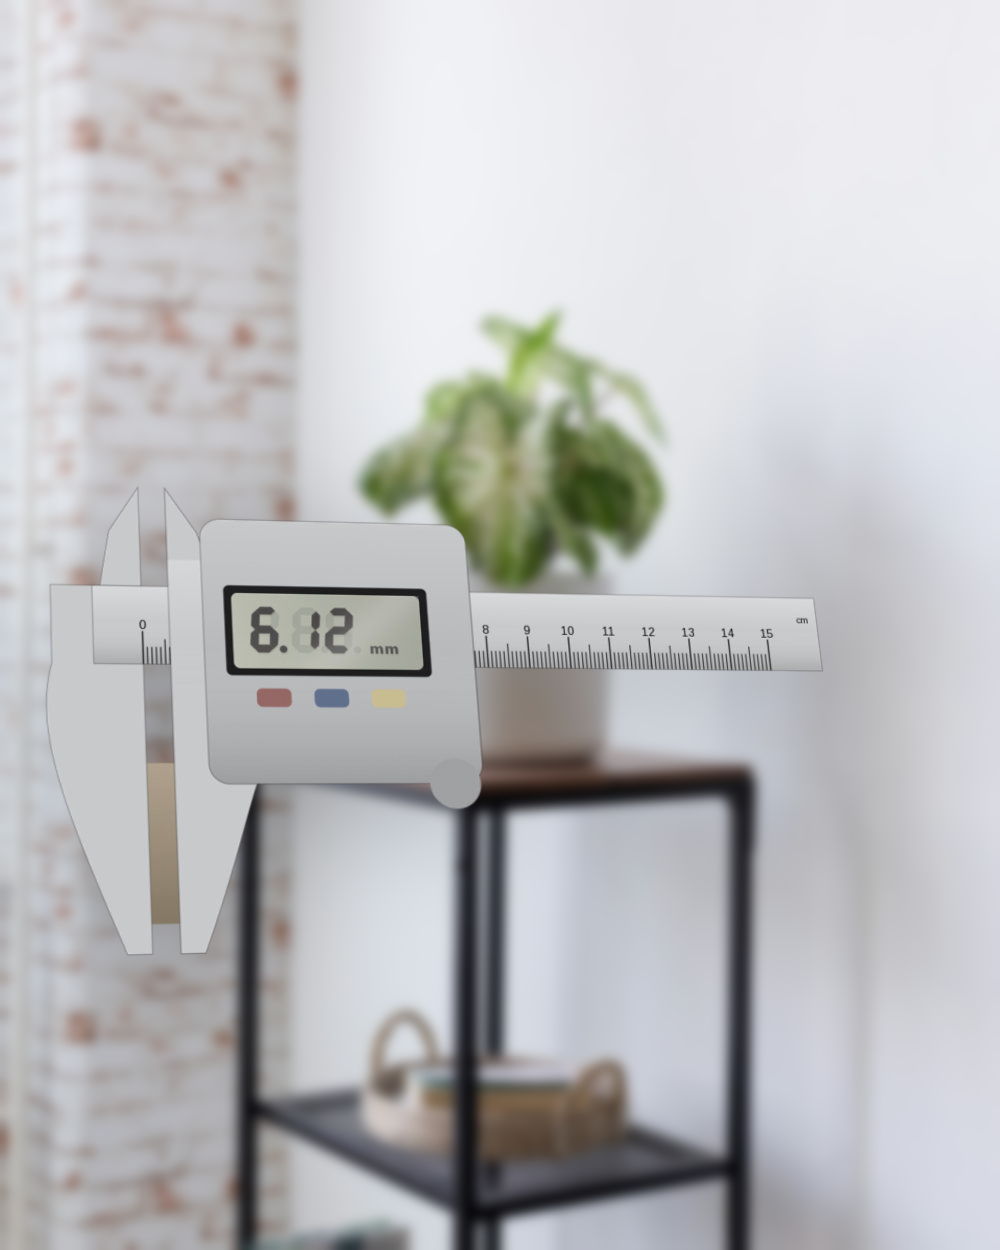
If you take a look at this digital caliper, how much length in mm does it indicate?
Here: 6.12 mm
